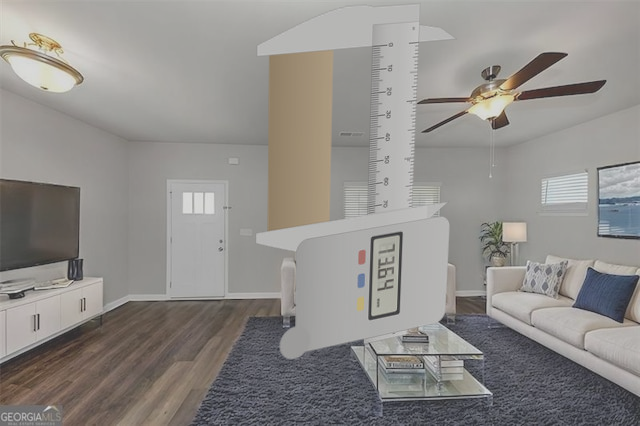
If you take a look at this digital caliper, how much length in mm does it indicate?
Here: 73.64 mm
